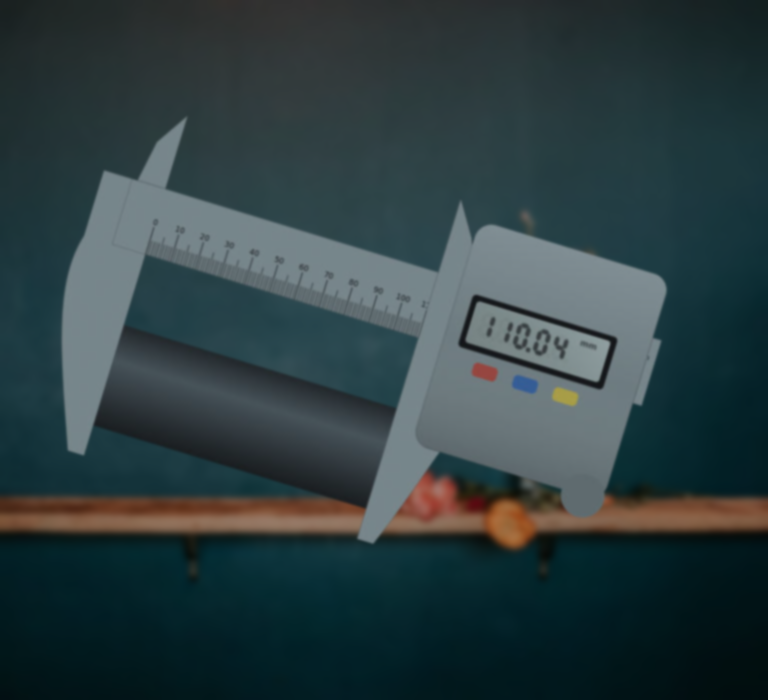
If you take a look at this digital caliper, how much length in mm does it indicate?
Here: 110.04 mm
